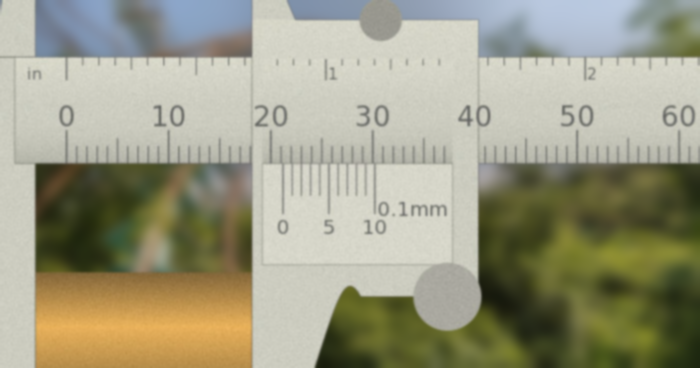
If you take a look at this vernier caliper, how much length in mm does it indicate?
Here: 21.2 mm
